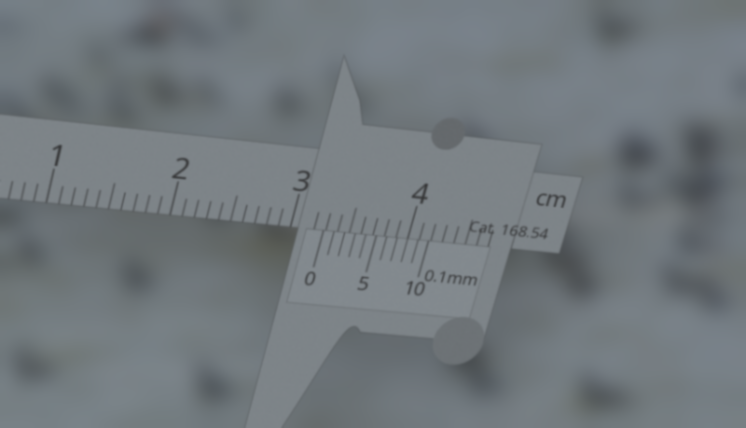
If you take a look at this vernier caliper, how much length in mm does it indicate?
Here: 32.8 mm
